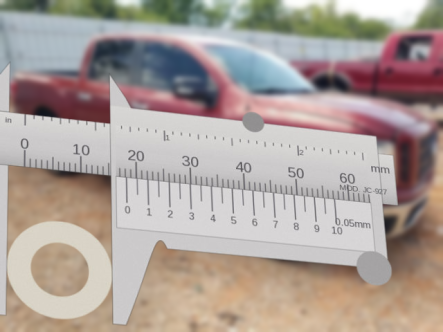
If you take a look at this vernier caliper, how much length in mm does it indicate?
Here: 18.2 mm
